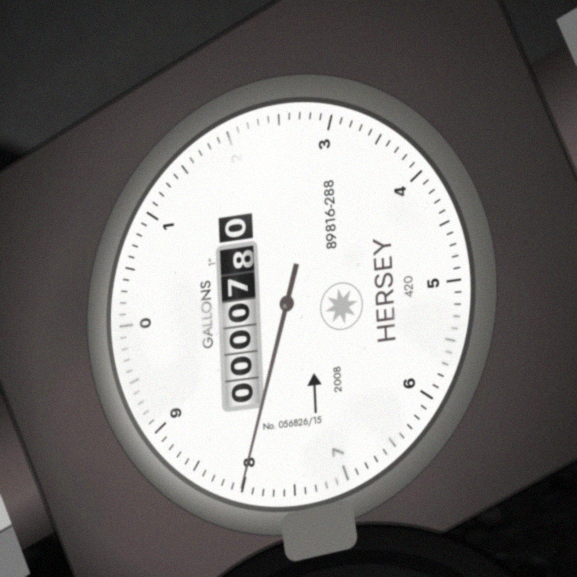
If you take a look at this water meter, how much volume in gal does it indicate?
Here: 778.0 gal
